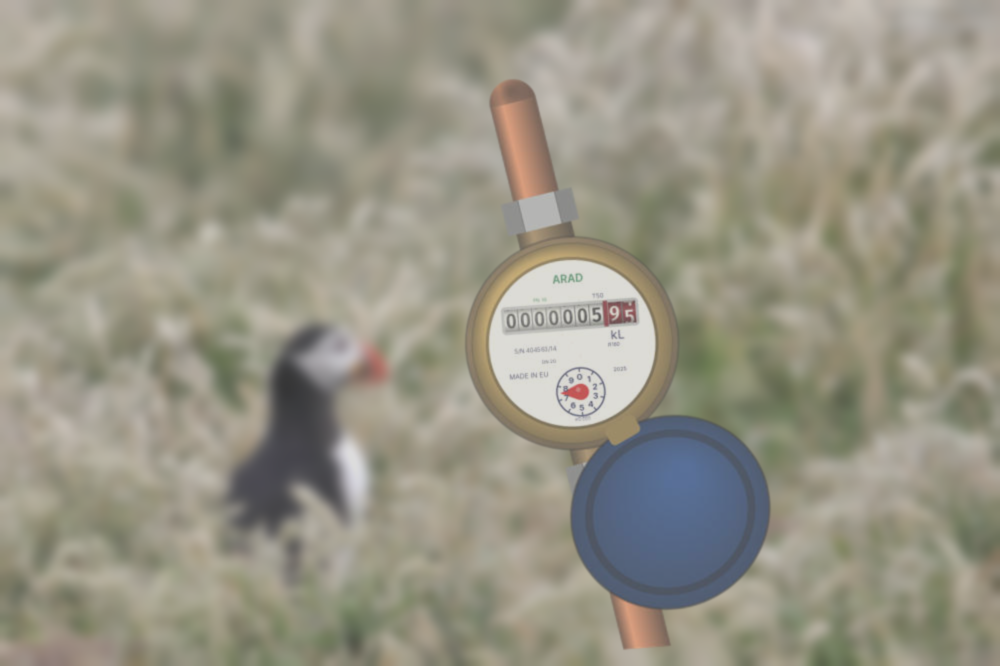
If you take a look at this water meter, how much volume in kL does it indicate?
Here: 5.947 kL
